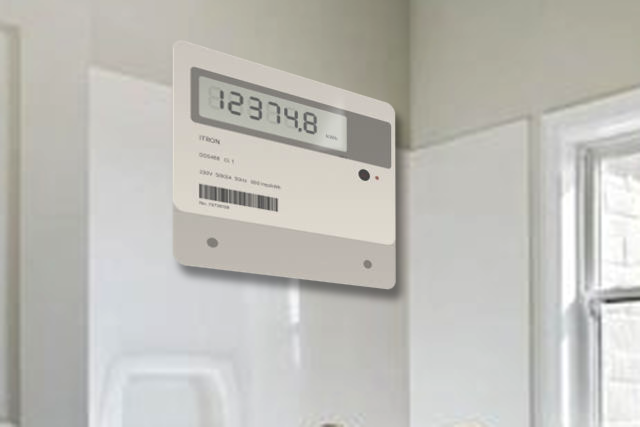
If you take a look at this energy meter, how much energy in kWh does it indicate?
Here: 12374.8 kWh
